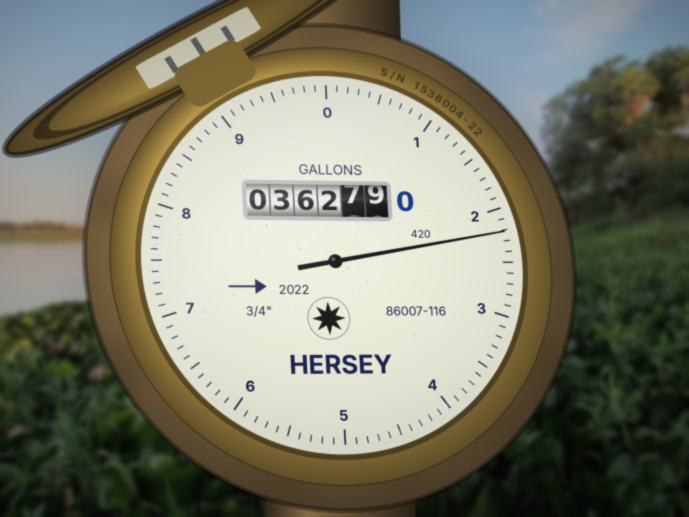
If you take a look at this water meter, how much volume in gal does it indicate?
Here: 362792.2 gal
